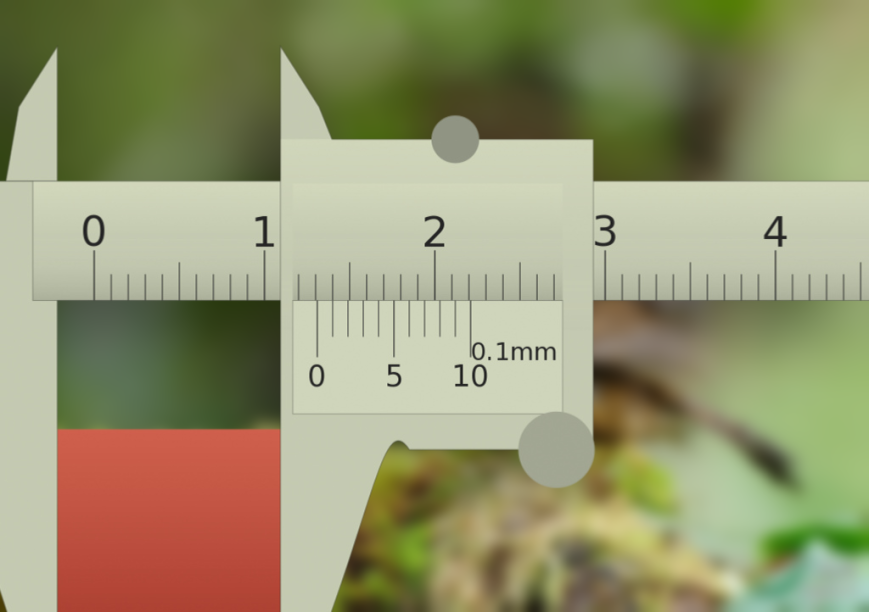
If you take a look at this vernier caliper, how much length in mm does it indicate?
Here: 13.1 mm
